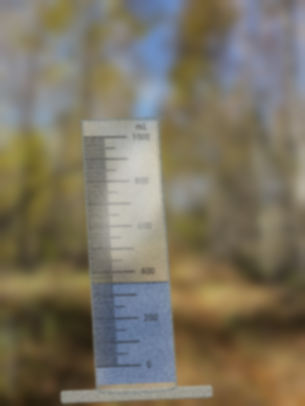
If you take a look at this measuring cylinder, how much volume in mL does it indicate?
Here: 350 mL
